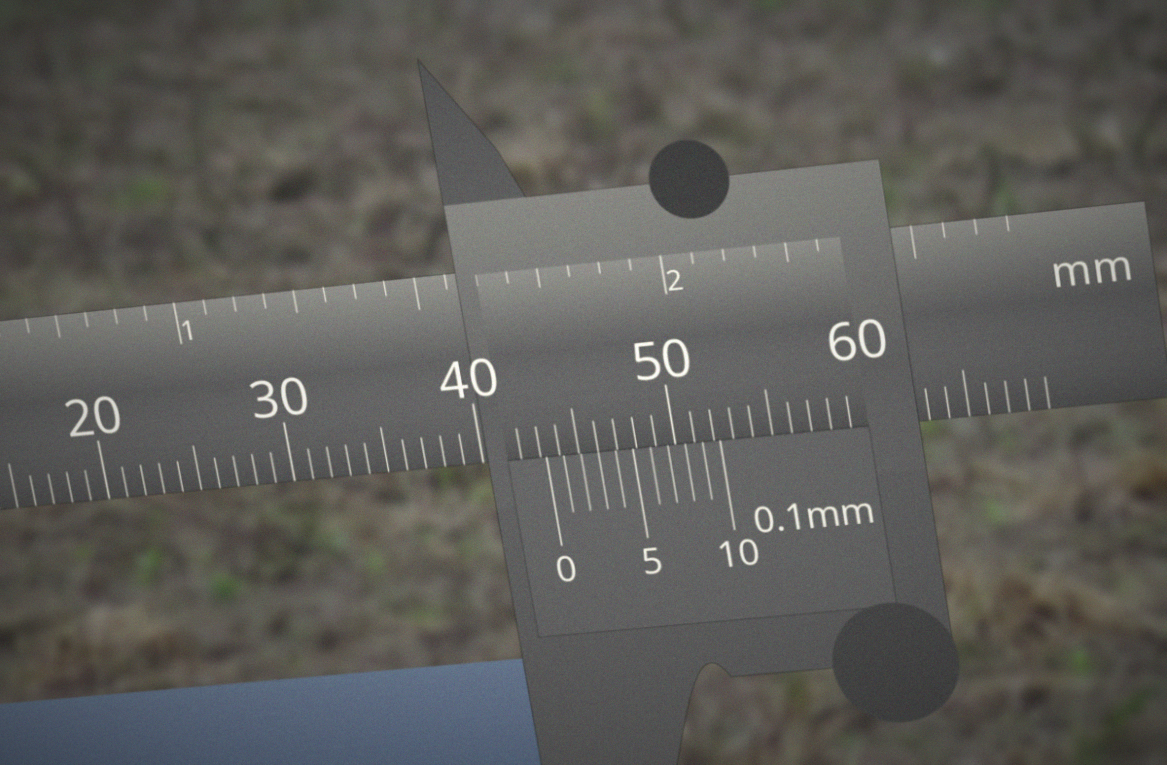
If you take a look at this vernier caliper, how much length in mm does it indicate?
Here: 43.3 mm
